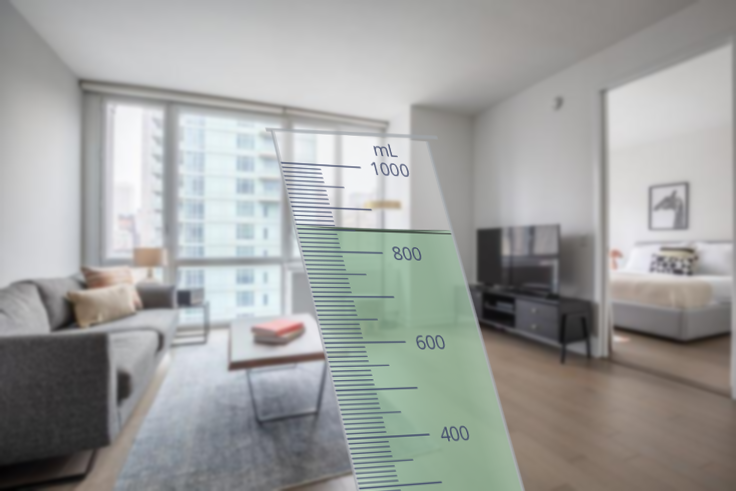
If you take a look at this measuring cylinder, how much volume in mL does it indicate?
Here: 850 mL
